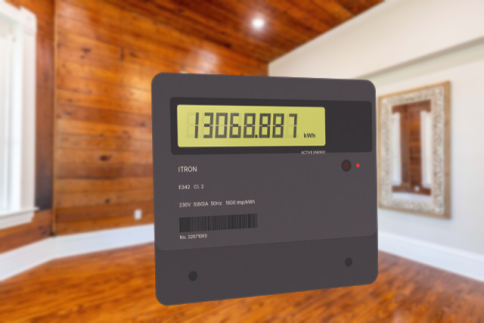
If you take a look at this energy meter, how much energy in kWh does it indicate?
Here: 13068.887 kWh
